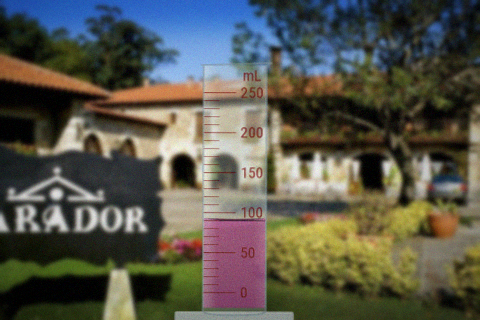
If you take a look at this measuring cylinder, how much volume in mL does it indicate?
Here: 90 mL
